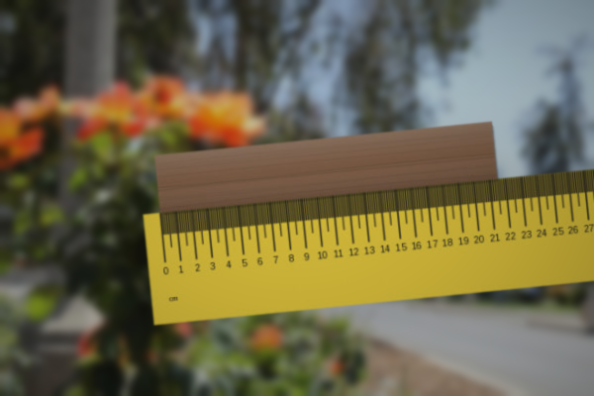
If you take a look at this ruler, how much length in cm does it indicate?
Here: 21.5 cm
